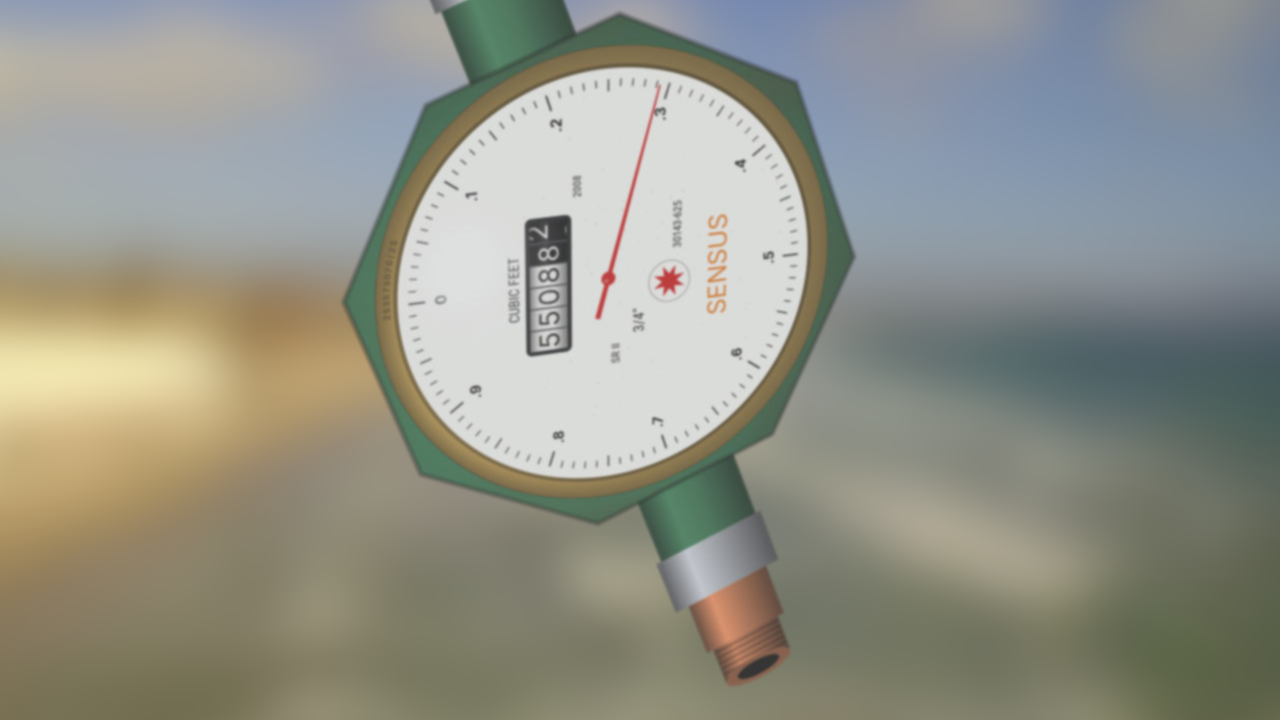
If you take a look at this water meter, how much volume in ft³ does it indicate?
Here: 550882.29 ft³
